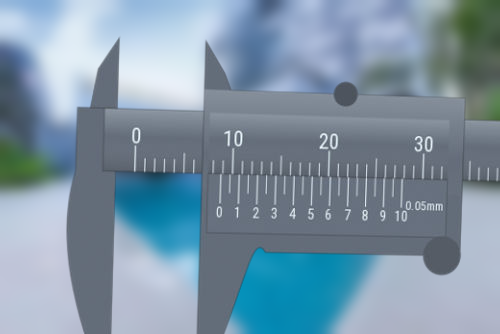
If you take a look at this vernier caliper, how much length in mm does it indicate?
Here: 8.8 mm
